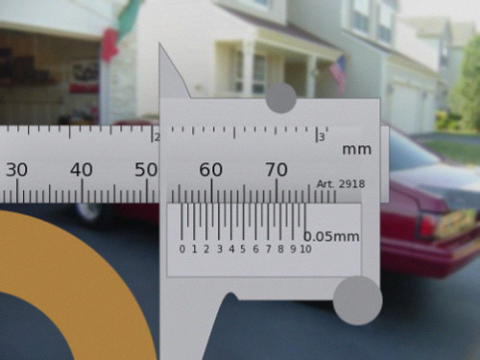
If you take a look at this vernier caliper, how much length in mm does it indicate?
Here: 55.4 mm
